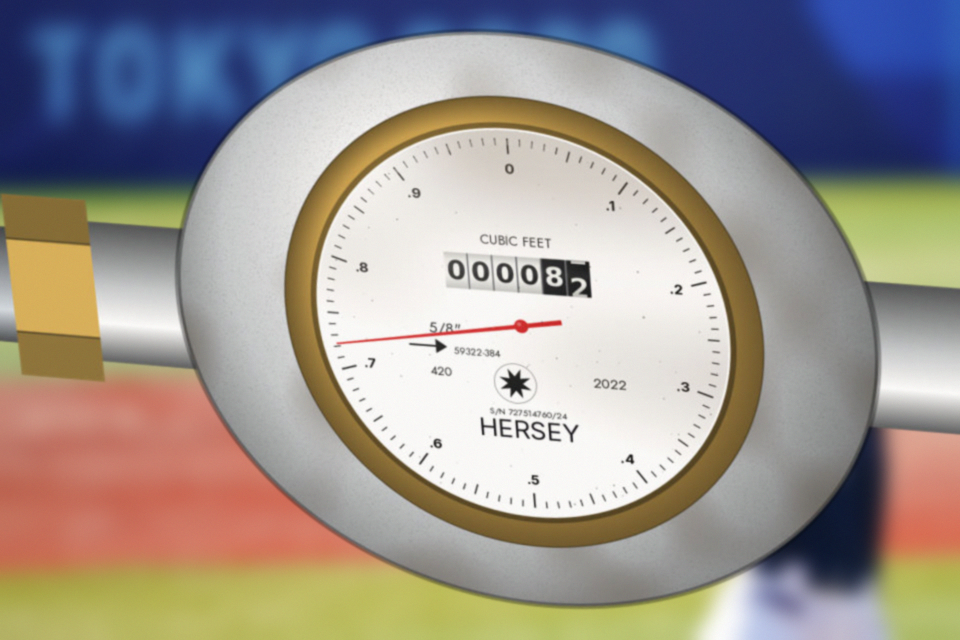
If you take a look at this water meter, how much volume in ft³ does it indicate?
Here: 81.72 ft³
